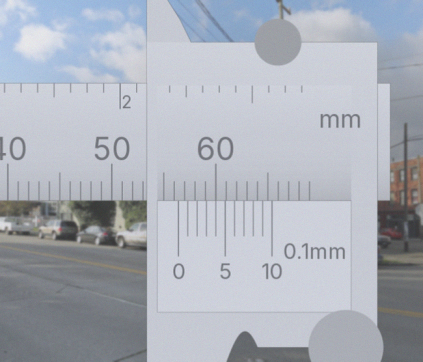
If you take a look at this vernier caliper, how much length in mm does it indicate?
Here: 56.4 mm
